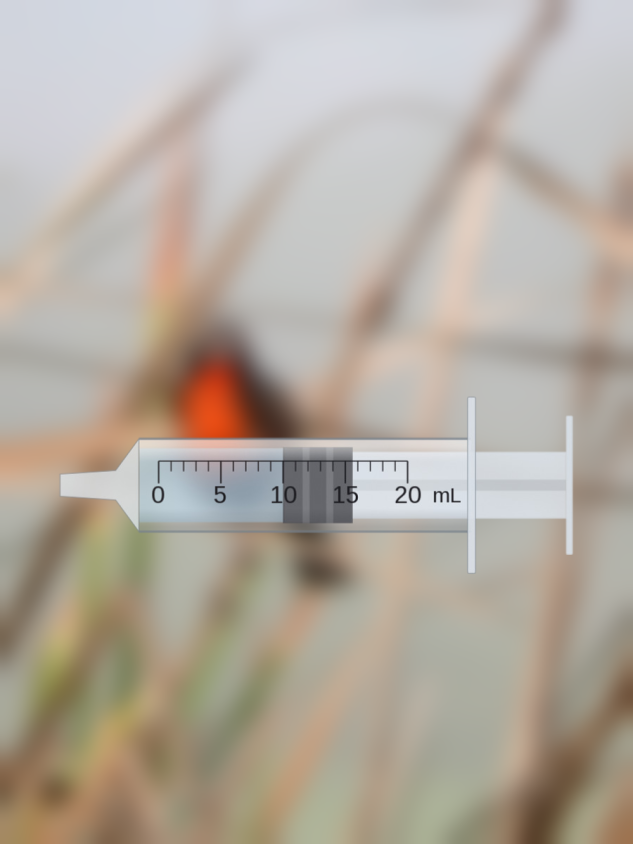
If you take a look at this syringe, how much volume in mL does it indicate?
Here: 10 mL
